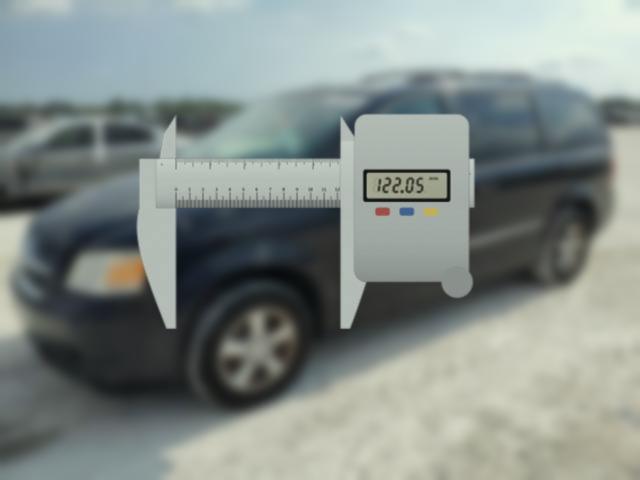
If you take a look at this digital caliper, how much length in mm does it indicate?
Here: 122.05 mm
